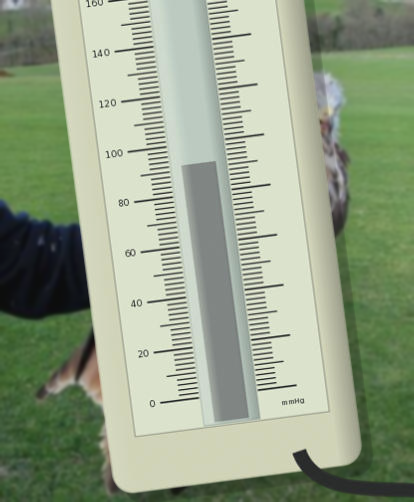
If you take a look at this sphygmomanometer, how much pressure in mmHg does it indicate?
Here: 92 mmHg
